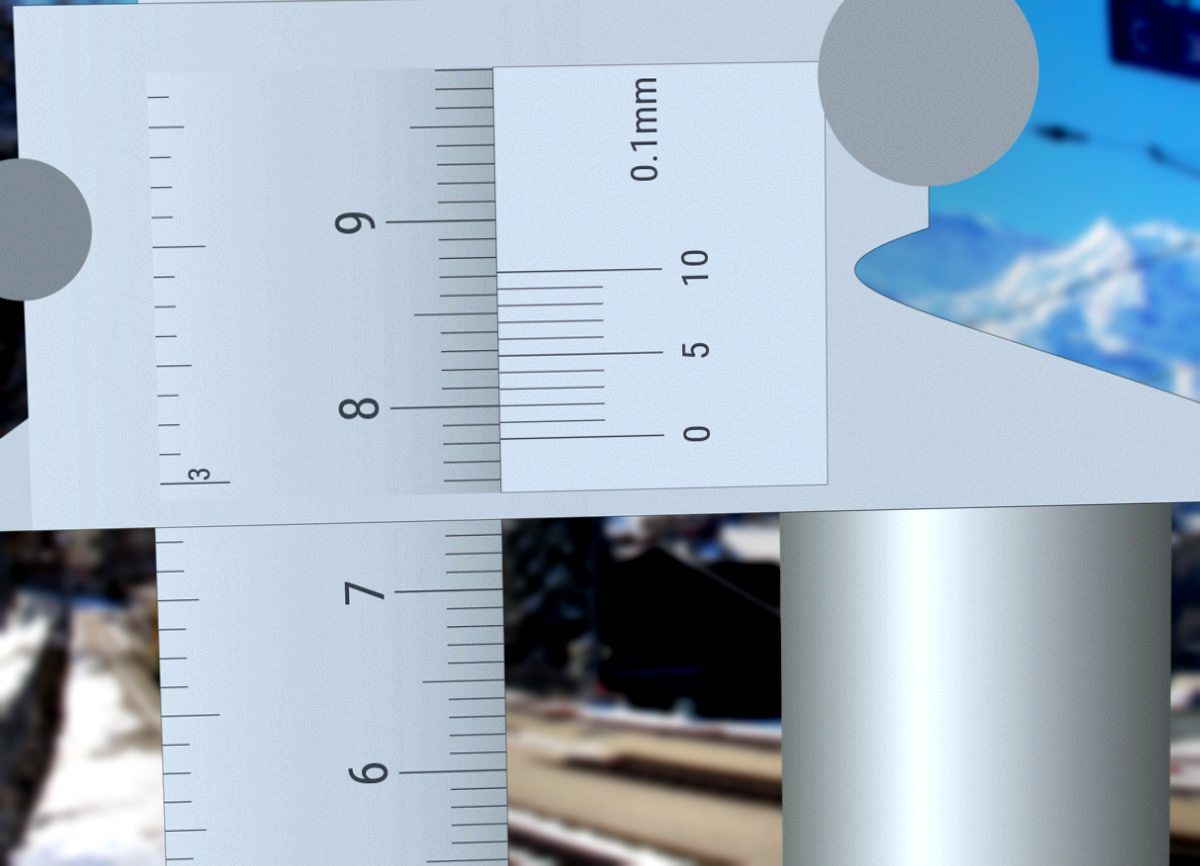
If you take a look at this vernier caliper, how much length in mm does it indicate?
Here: 78.2 mm
